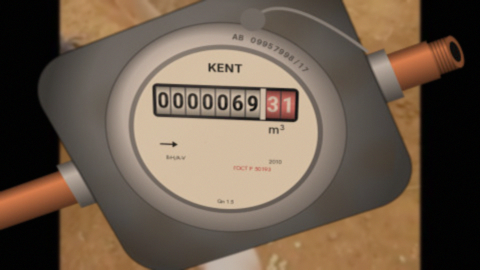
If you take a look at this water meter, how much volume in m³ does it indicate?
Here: 69.31 m³
